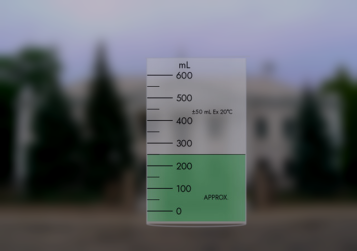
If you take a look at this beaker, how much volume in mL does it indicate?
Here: 250 mL
